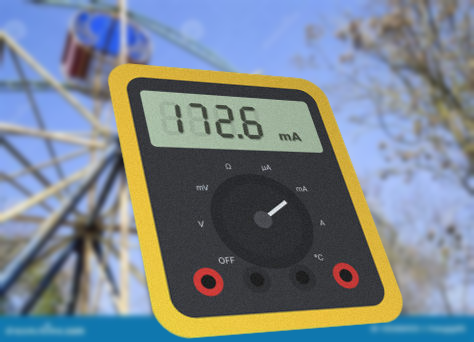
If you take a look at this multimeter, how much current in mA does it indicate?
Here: 172.6 mA
